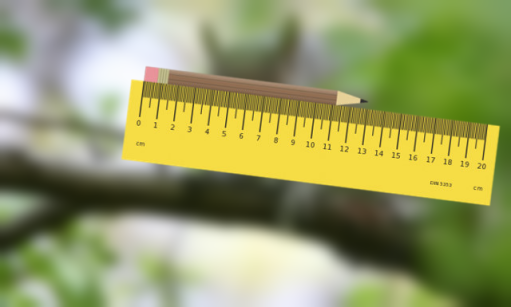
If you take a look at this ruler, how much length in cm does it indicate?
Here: 13 cm
